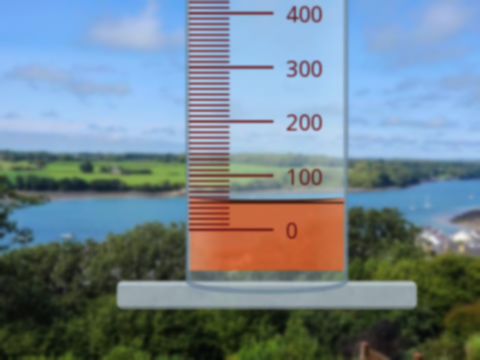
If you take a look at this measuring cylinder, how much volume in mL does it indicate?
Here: 50 mL
